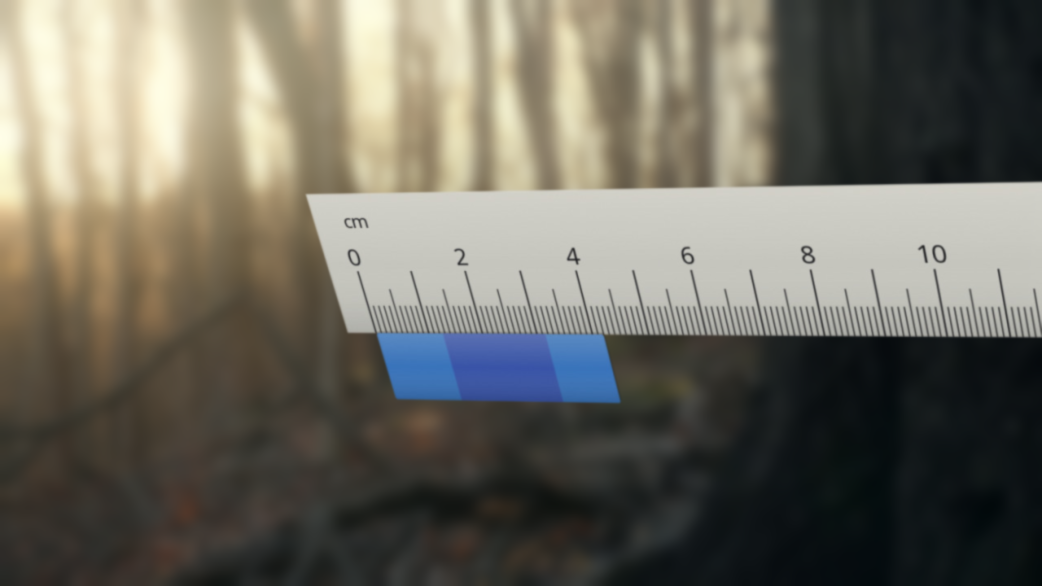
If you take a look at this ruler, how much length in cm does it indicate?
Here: 4.2 cm
